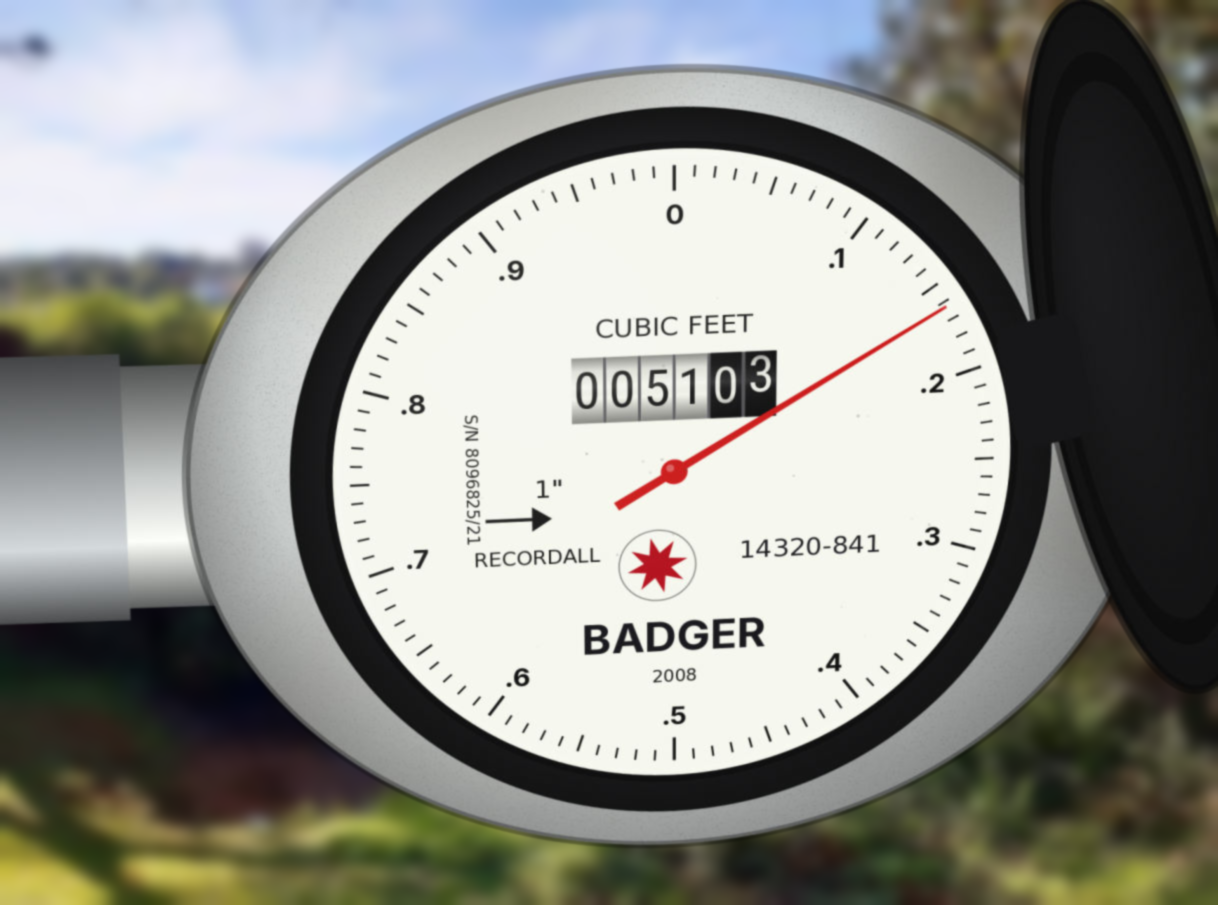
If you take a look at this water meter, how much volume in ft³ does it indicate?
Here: 5103.16 ft³
